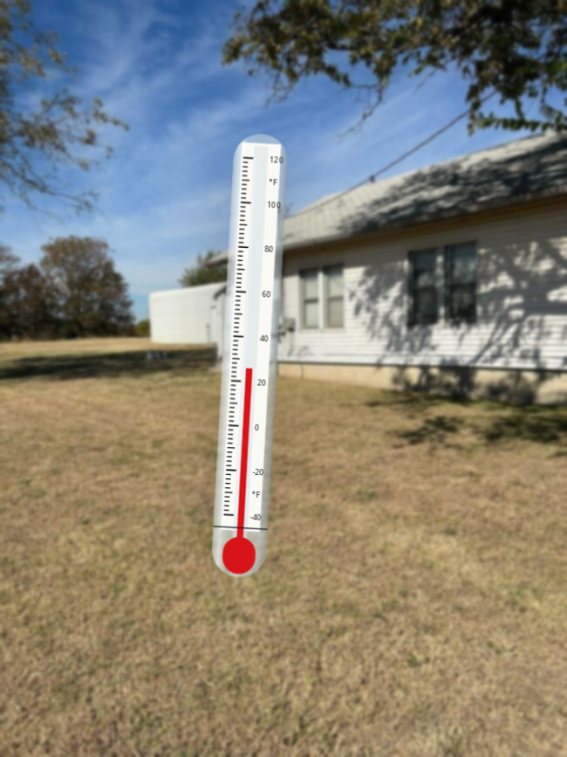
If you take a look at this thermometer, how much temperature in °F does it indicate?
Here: 26 °F
